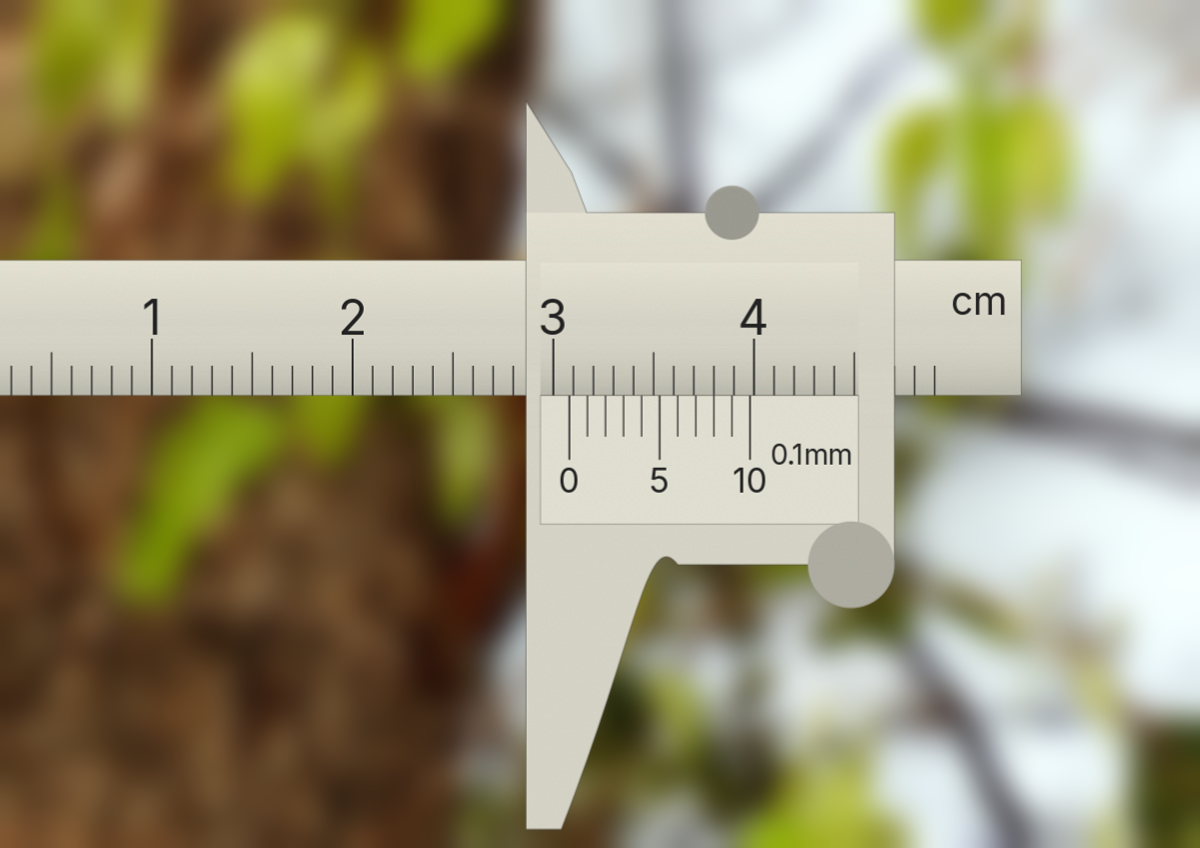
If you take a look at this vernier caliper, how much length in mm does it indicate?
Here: 30.8 mm
